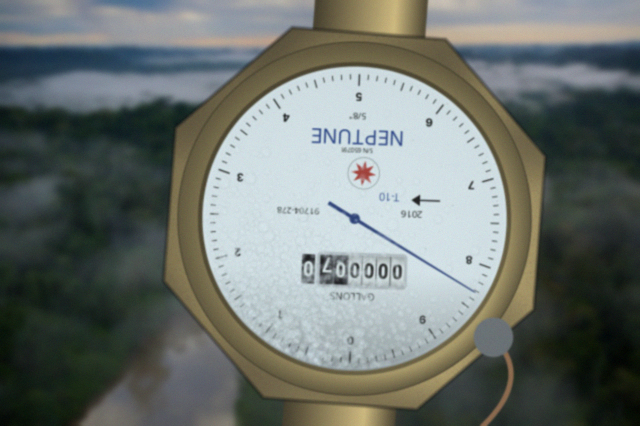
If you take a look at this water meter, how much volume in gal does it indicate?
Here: 68.3 gal
